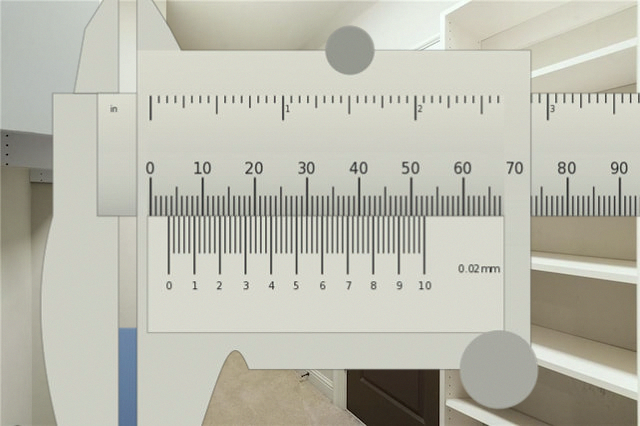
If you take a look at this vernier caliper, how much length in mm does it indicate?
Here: 3.5 mm
